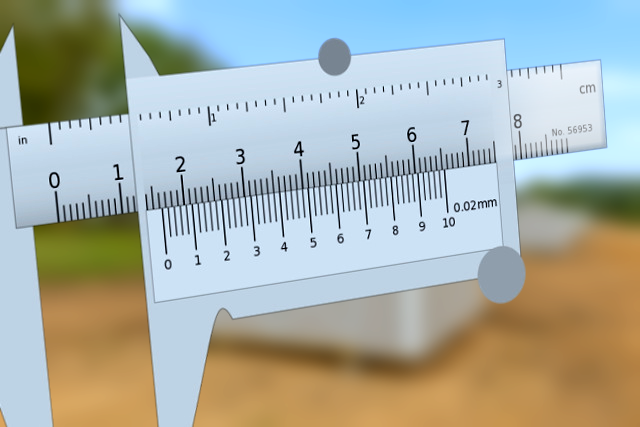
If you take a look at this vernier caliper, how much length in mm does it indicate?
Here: 16.4 mm
